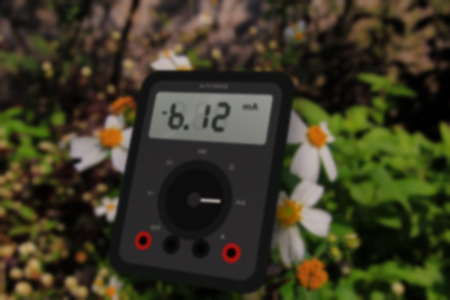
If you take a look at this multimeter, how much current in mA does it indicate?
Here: -6.12 mA
